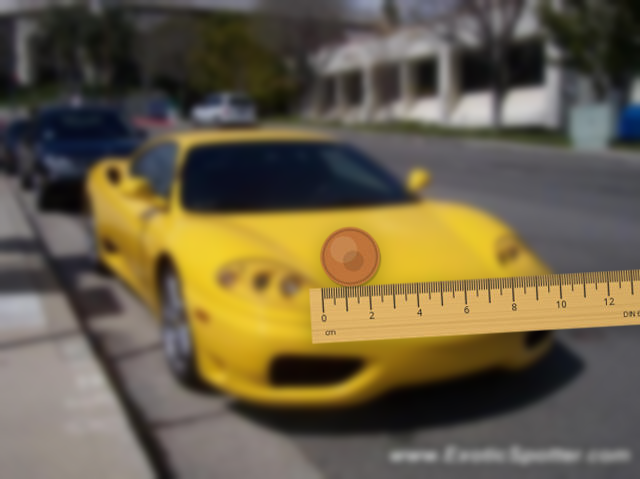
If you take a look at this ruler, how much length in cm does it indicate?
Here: 2.5 cm
